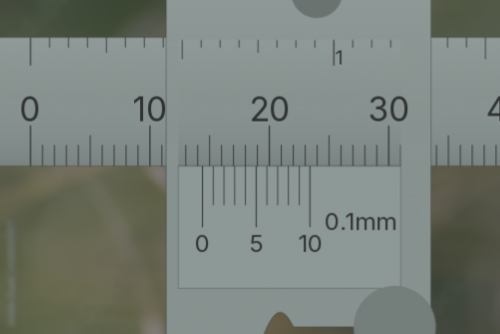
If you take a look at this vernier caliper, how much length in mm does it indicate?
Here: 14.4 mm
